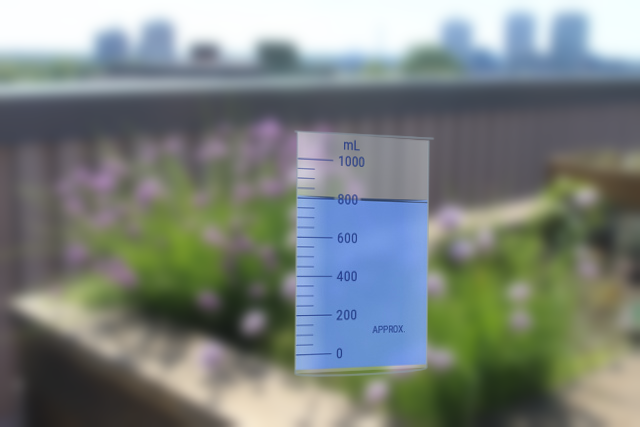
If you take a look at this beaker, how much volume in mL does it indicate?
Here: 800 mL
